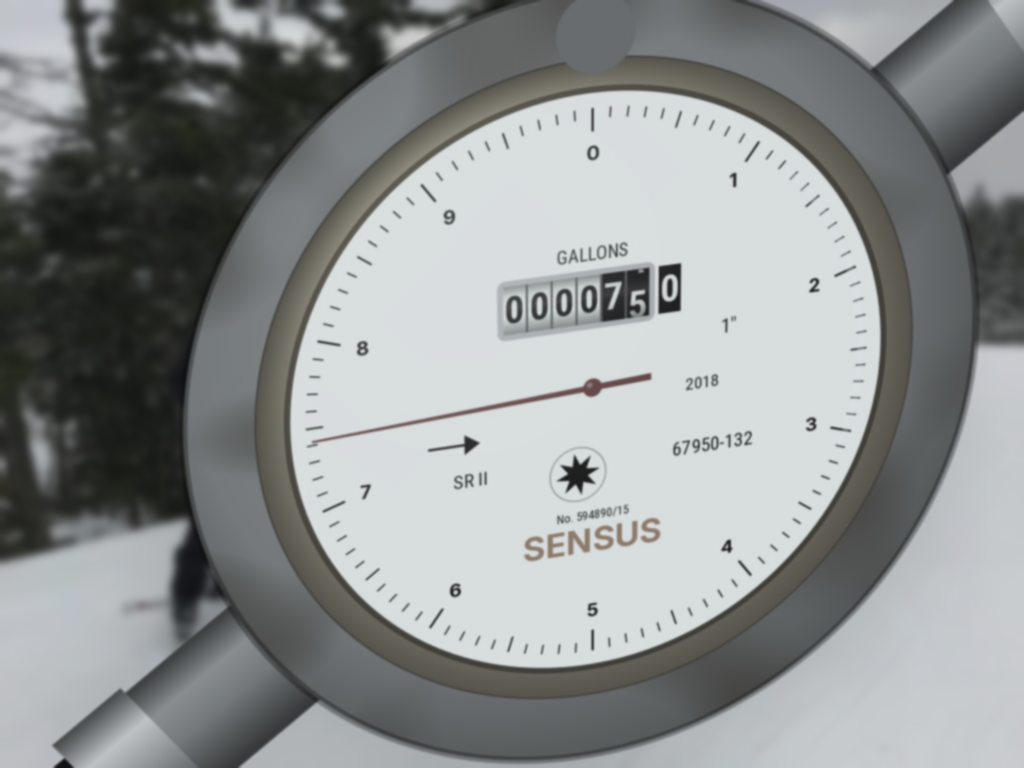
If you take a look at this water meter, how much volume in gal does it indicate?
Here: 747.4 gal
